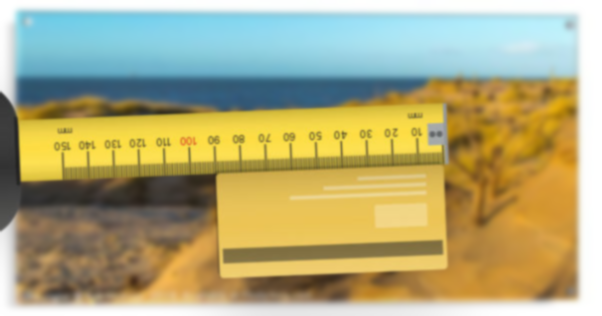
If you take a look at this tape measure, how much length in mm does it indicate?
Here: 90 mm
